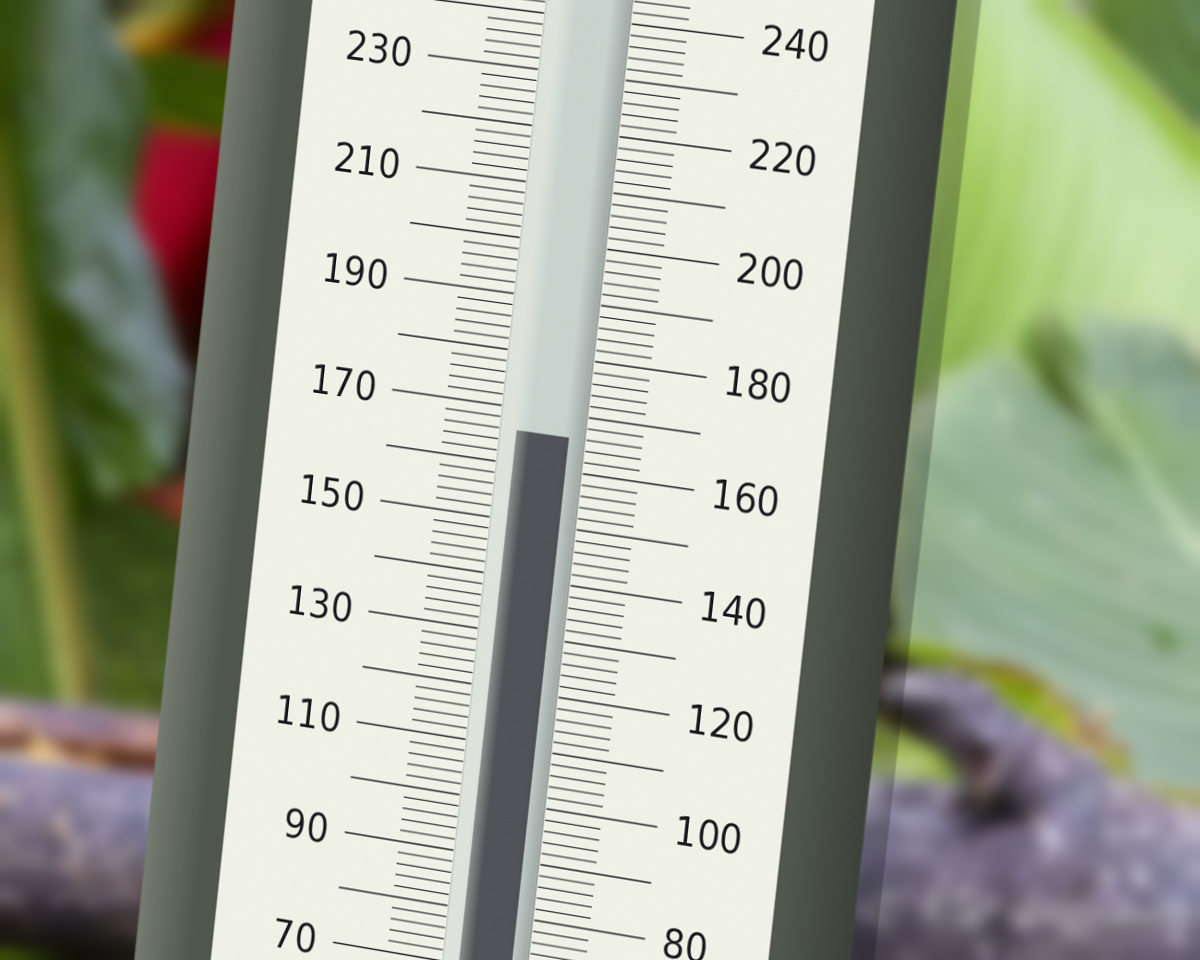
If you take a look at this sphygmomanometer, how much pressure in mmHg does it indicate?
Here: 166 mmHg
